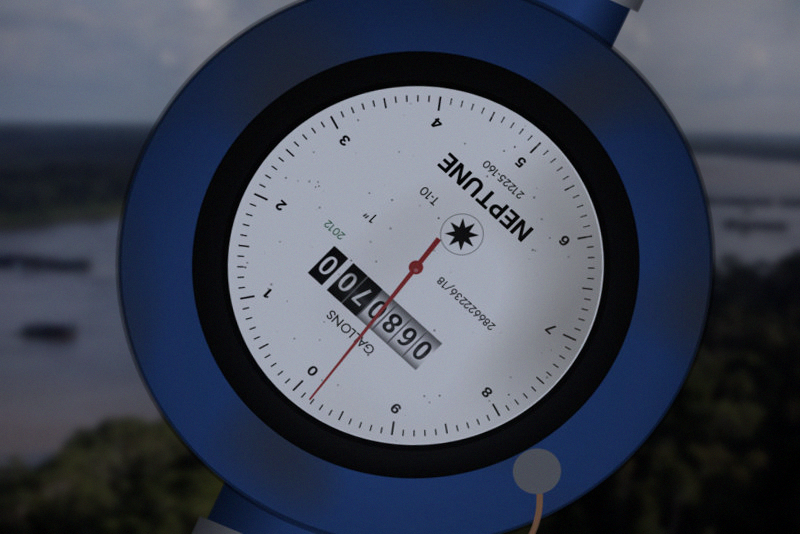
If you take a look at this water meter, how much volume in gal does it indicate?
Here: 680699.8 gal
